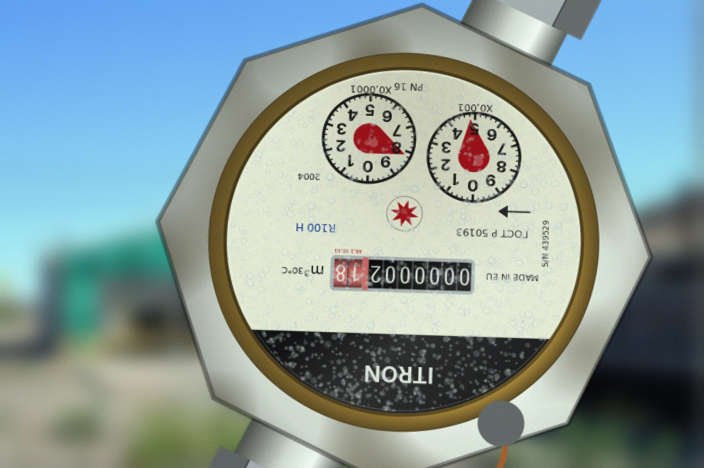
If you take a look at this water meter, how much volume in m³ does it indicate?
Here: 2.1848 m³
